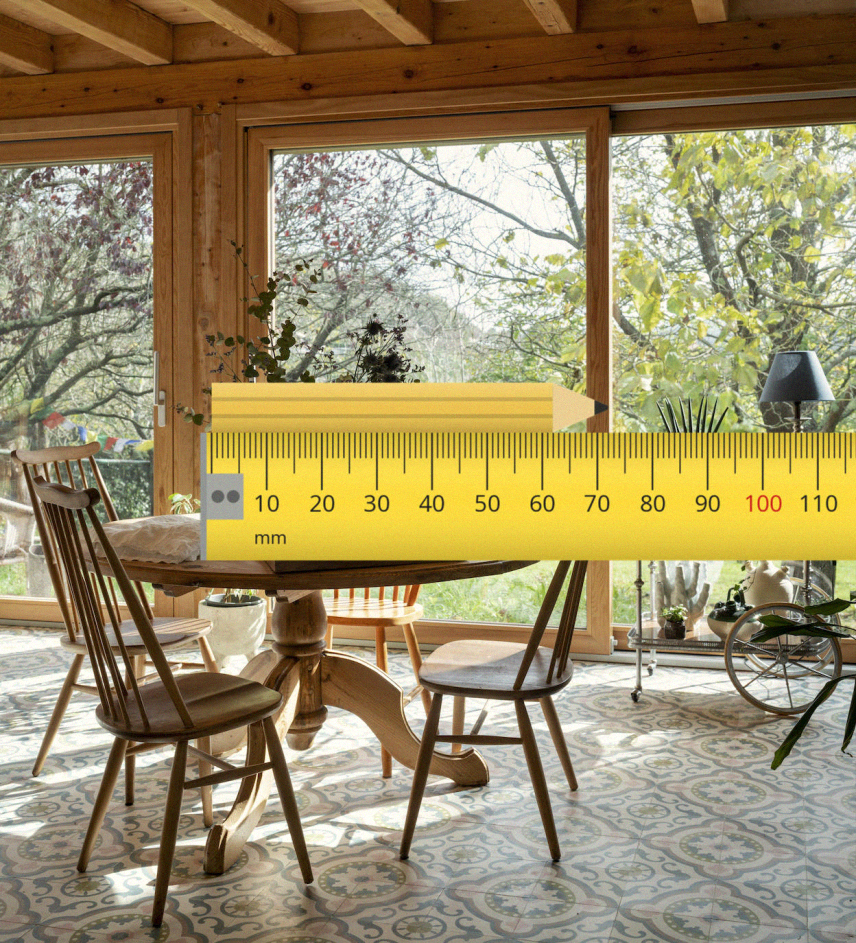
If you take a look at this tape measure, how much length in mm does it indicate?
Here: 72 mm
